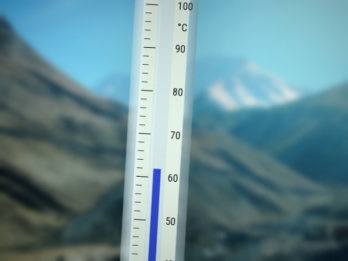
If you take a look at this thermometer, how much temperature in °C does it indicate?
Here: 62 °C
